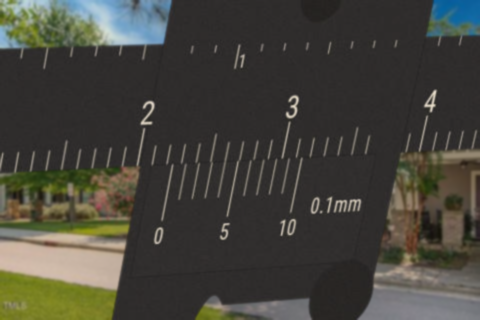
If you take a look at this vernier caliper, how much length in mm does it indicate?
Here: 22.4 mm
